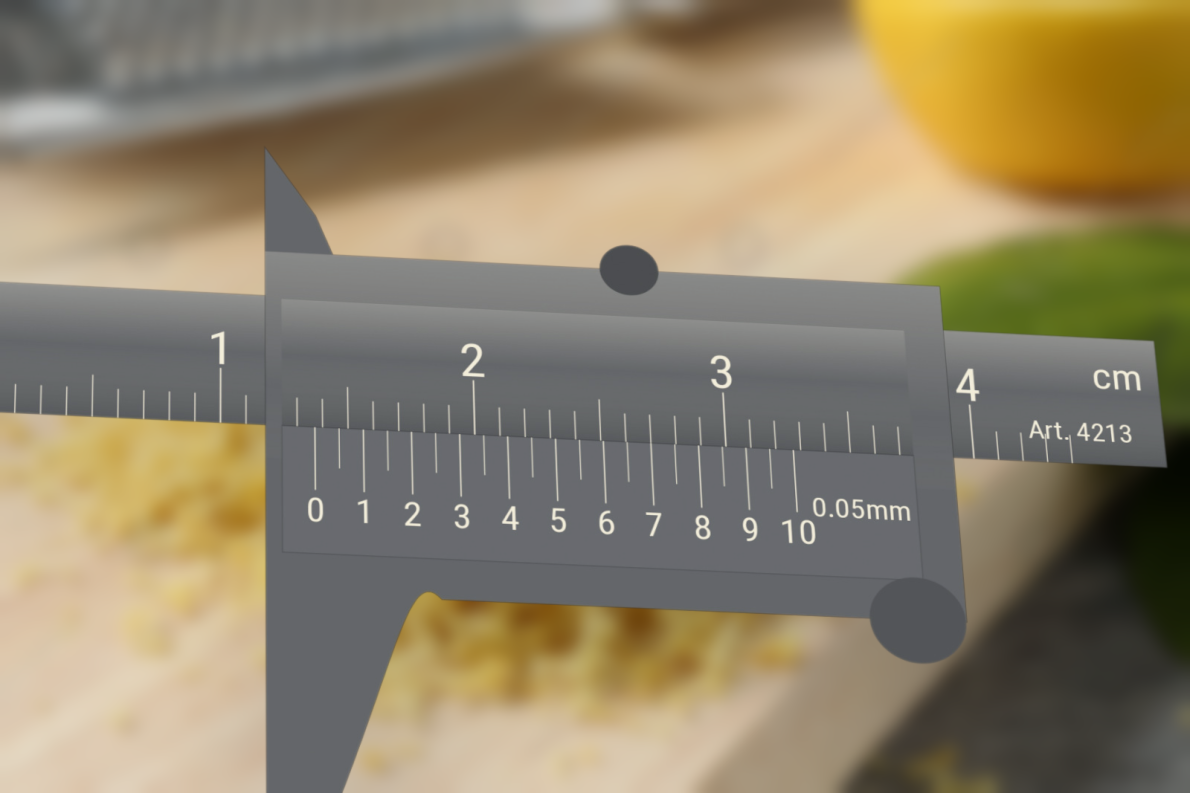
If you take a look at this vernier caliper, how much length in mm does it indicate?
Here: 13.70 mm
